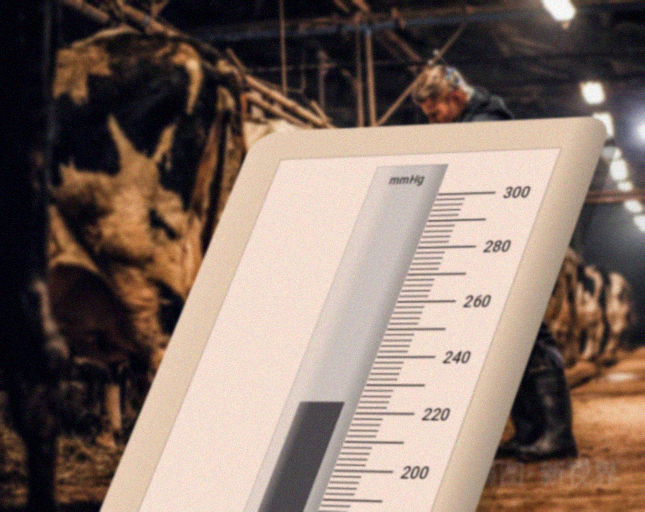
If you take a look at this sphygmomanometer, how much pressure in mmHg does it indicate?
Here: 224 mmHg
